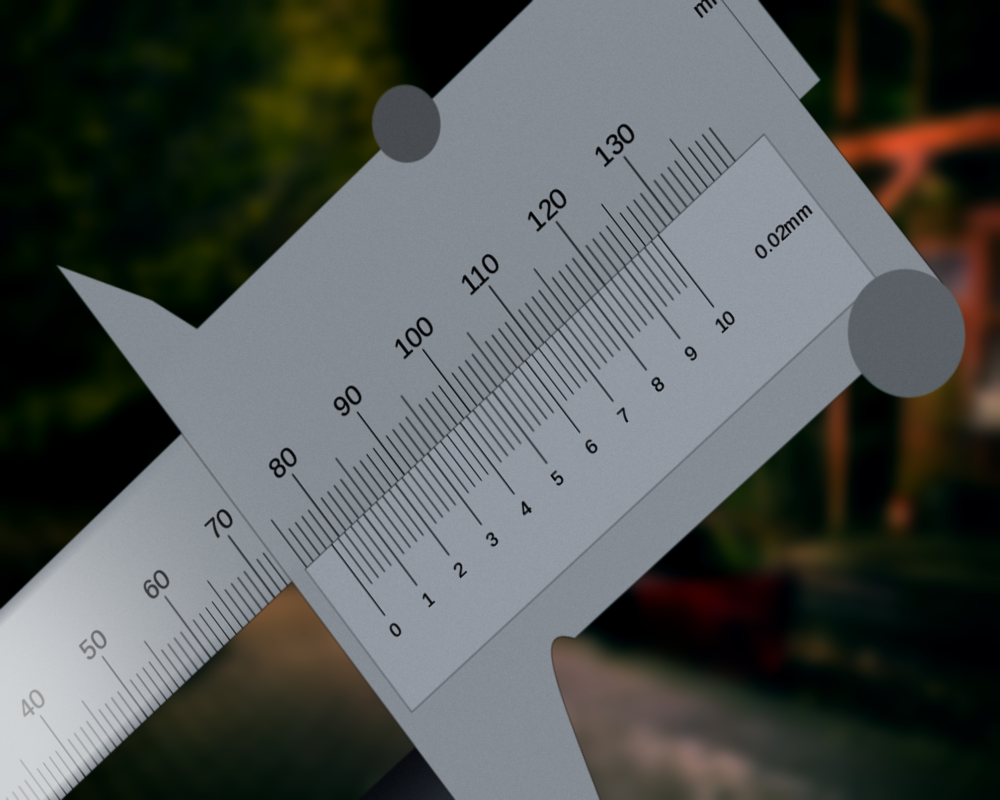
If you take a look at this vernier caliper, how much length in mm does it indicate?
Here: 78.8 mm
